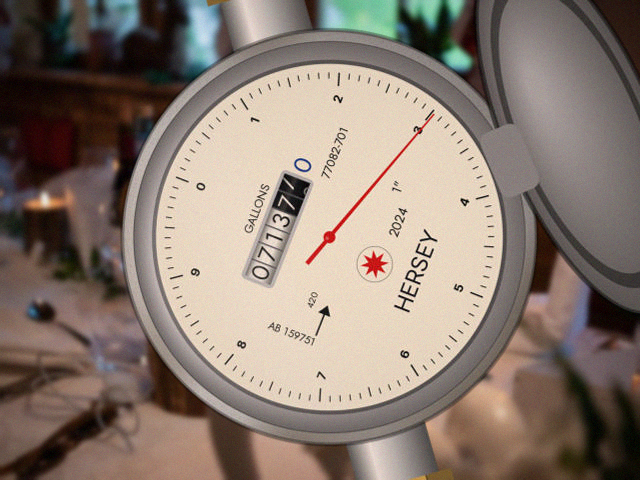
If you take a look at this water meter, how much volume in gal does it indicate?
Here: 713773.0 gal
